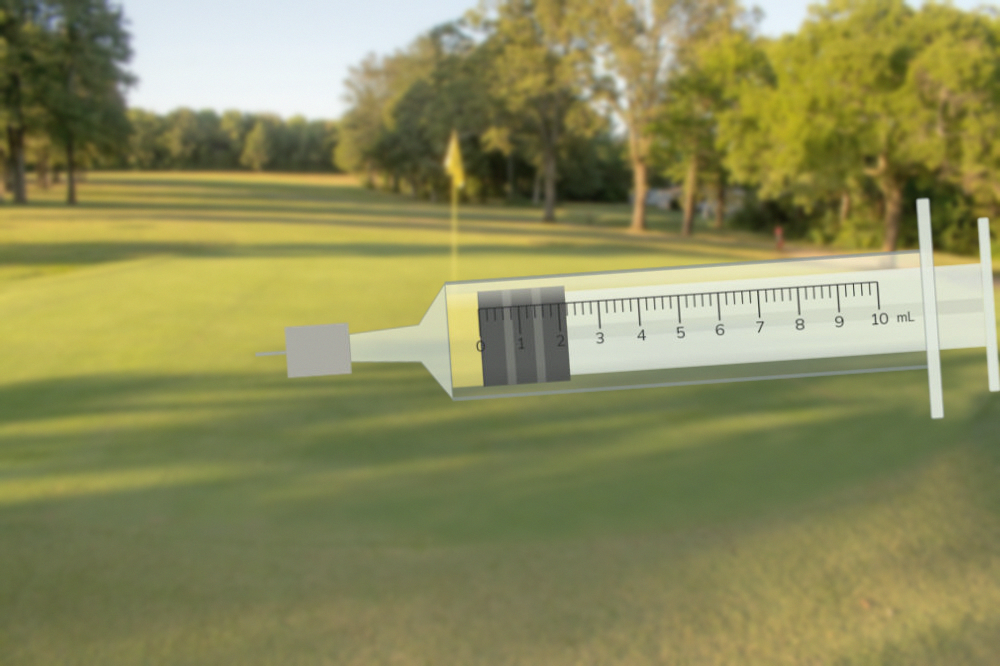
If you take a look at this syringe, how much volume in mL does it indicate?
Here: 0 mL
